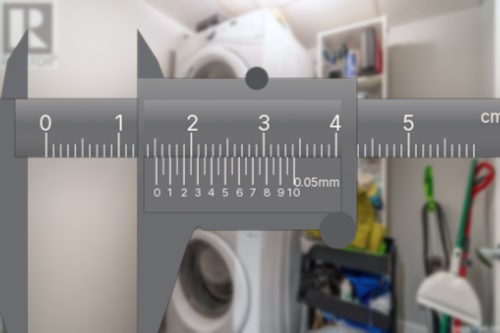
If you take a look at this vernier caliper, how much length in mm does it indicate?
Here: 15.2 mm
